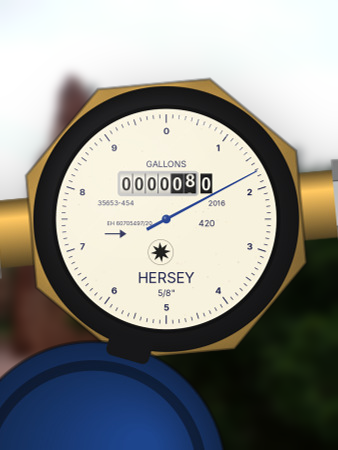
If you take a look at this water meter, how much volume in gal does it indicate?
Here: 81.7 gal
